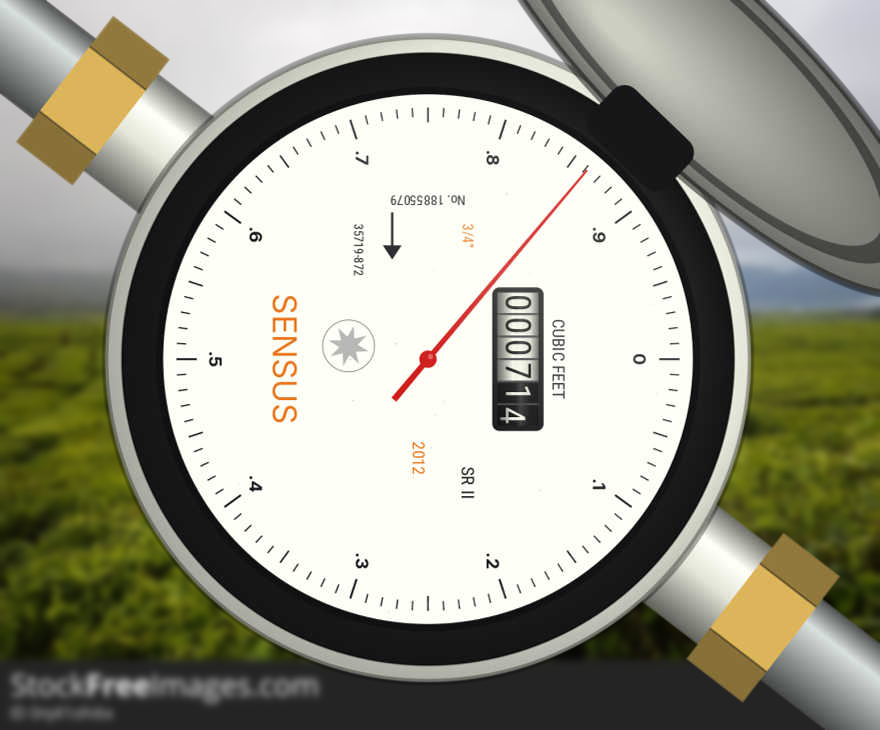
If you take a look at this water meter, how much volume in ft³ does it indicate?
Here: 713.86 ft³
